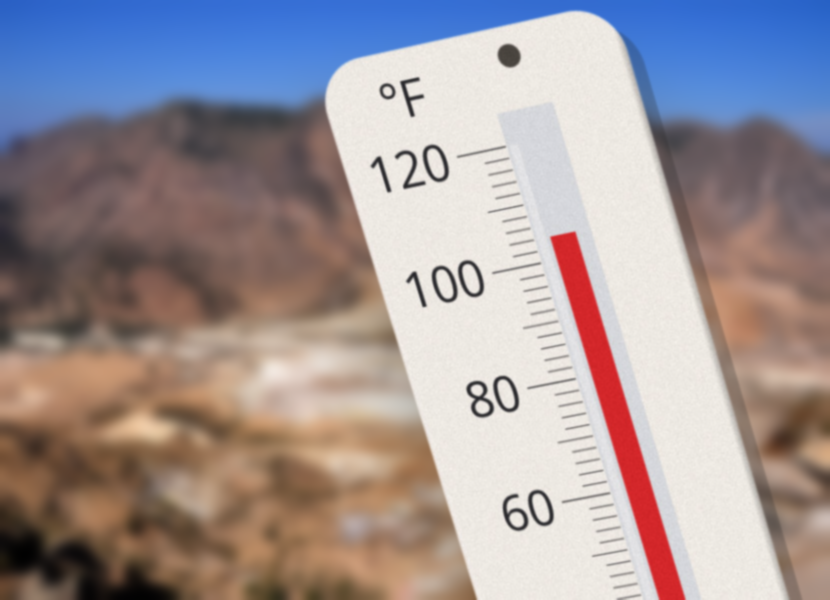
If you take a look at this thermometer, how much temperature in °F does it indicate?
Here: 104 °F
